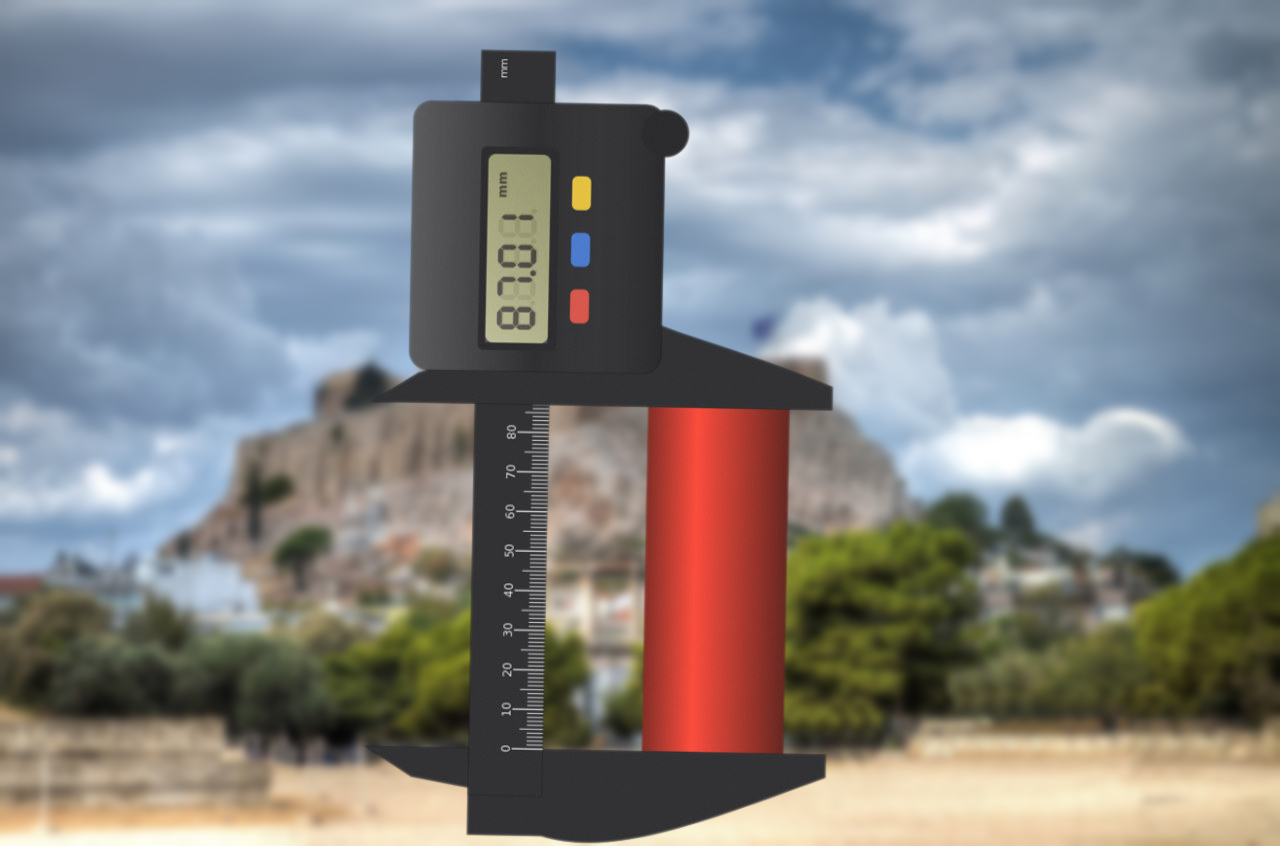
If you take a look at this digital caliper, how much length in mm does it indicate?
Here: 87.01 mm
